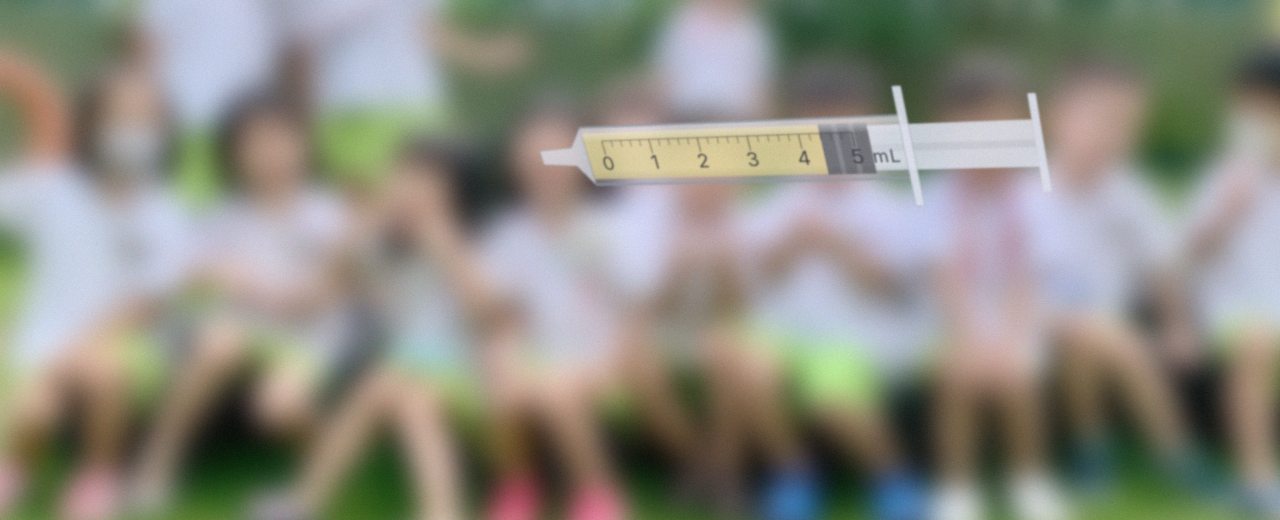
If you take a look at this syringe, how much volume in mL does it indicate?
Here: 4.4 mL
